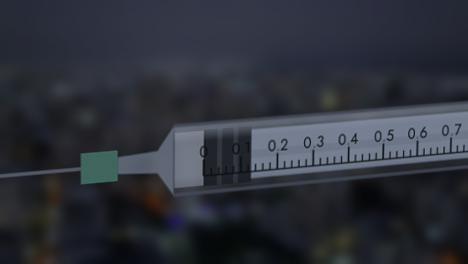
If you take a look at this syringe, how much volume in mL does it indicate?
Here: 0 mL
